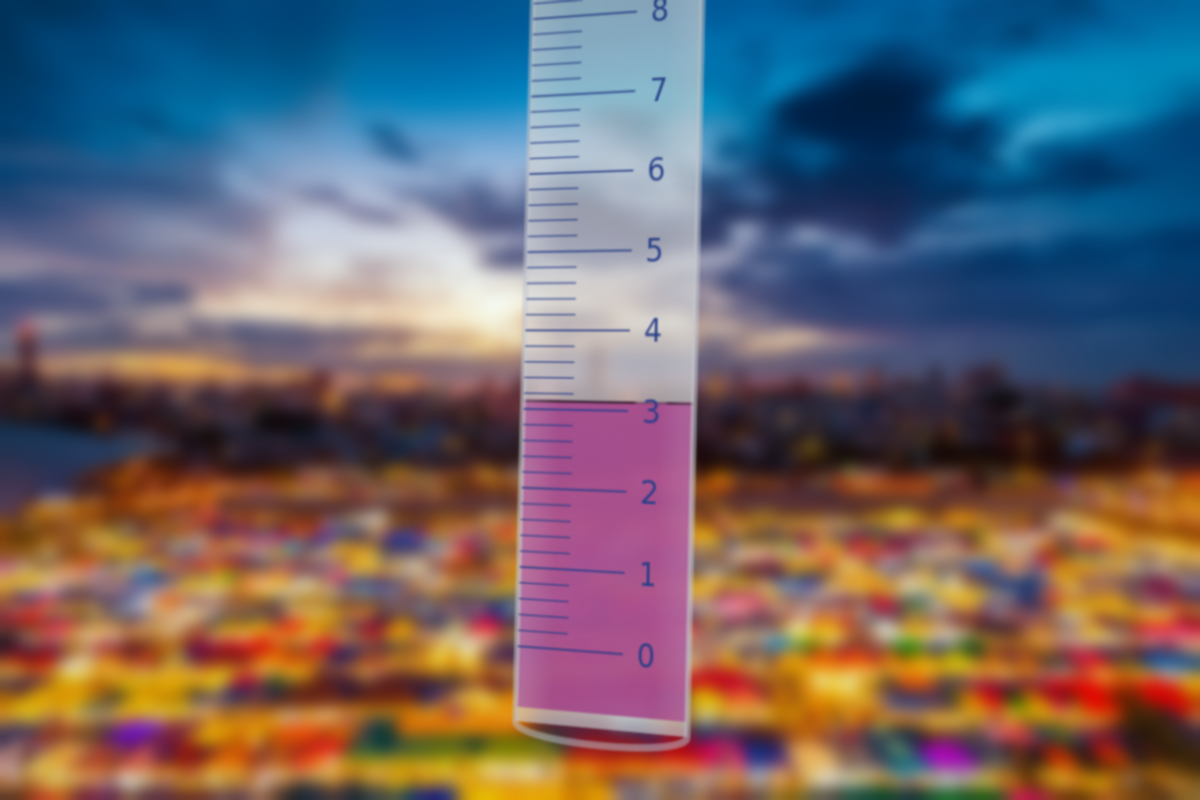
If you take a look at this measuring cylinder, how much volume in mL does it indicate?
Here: 3.1 mL
